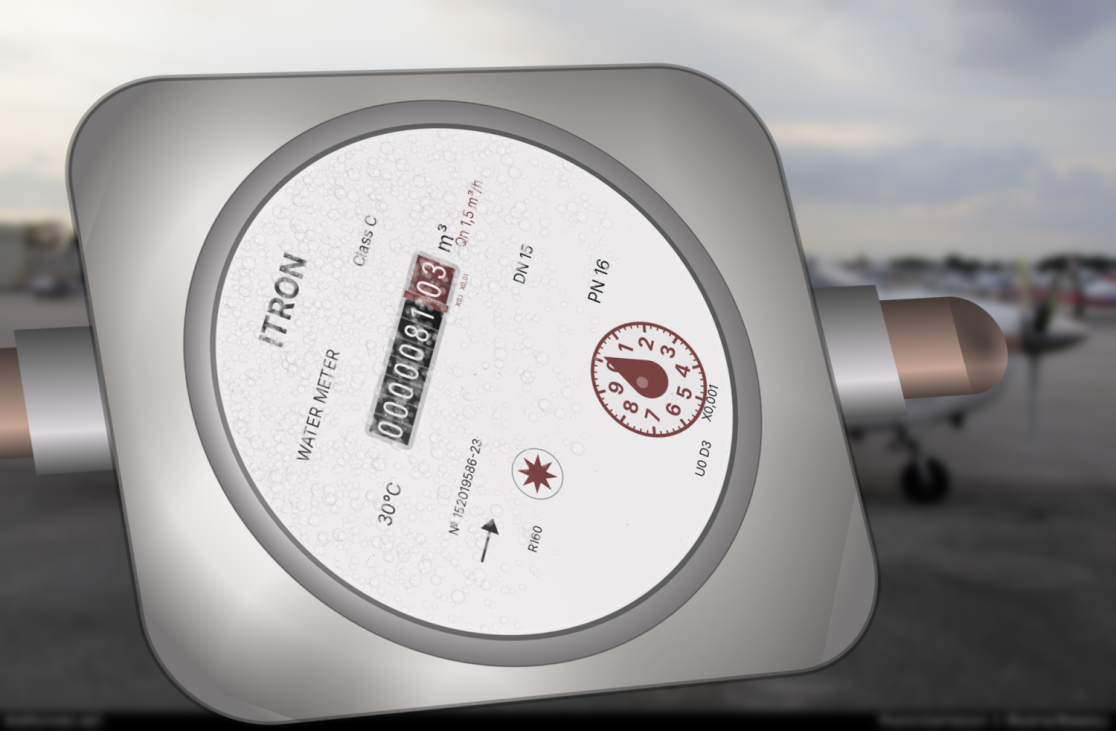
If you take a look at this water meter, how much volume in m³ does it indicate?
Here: 81.030 m³
